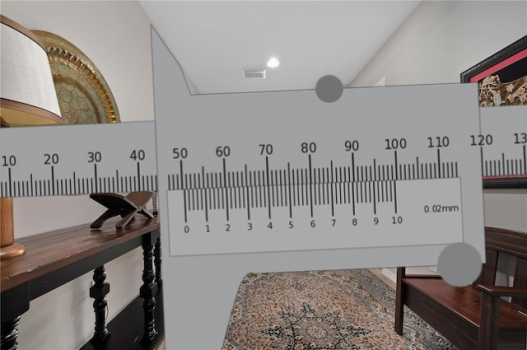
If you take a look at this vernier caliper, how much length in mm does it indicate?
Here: 50.5 mm
